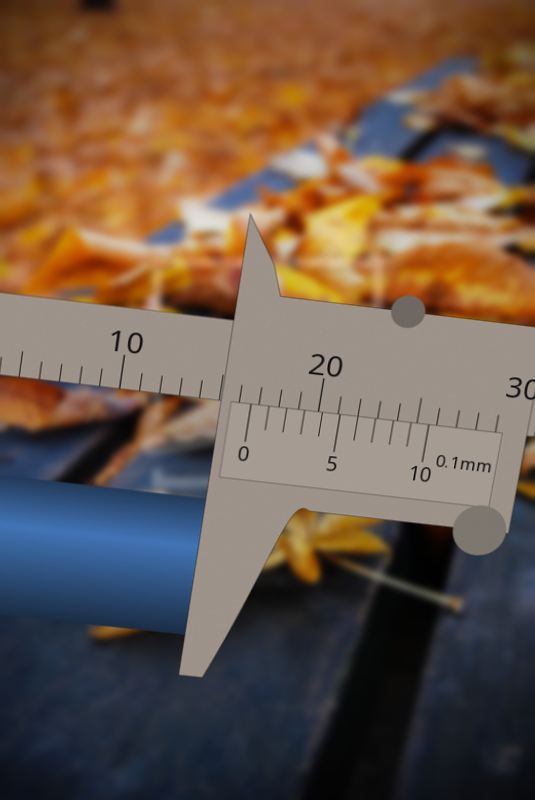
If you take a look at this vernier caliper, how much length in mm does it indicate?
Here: 16.6 mm
